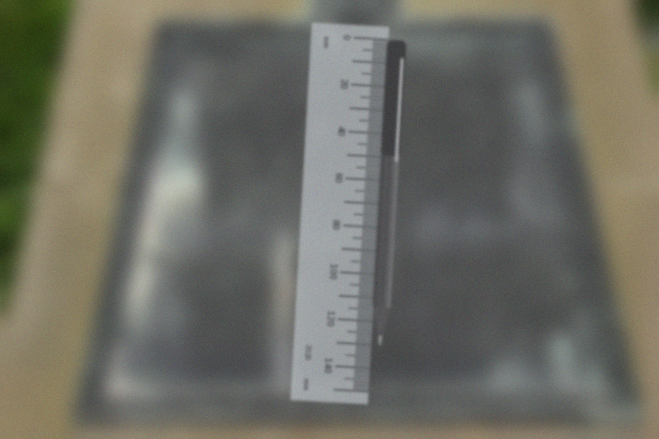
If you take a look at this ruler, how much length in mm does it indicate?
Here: 130 mm
